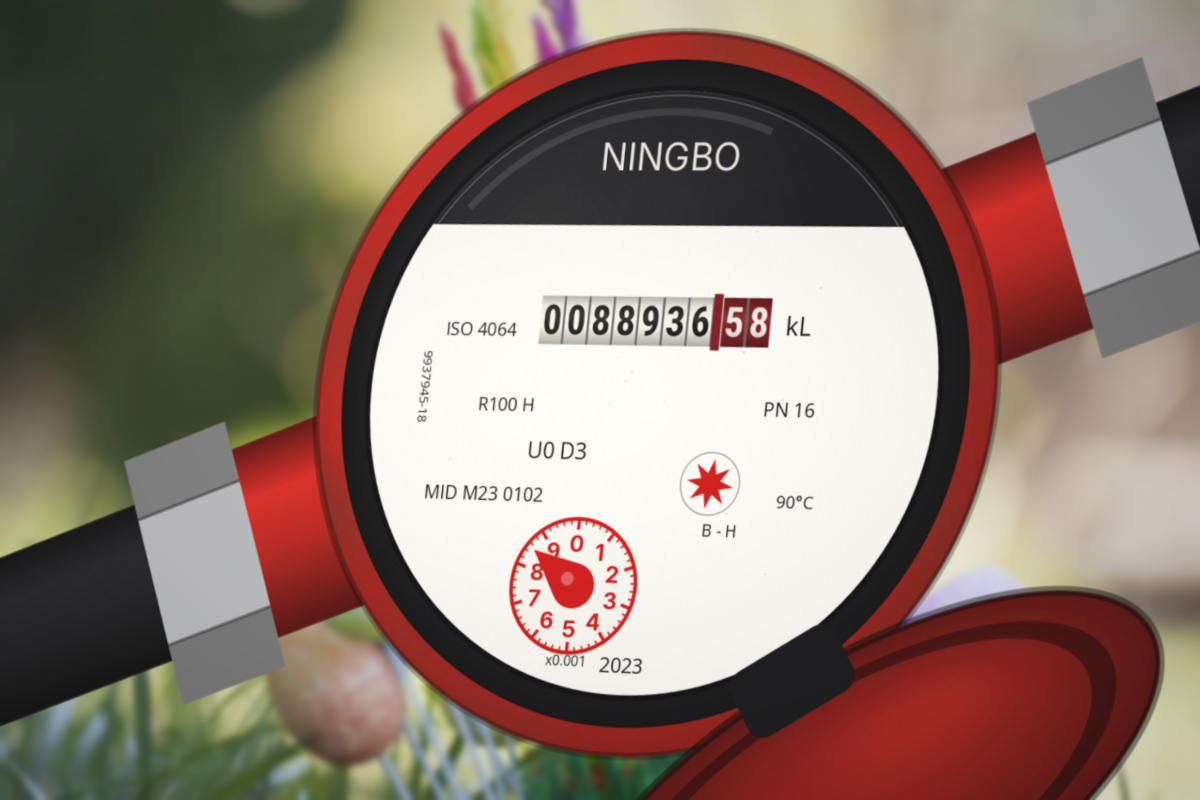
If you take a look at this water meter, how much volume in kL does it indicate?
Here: 88936.588 kL
